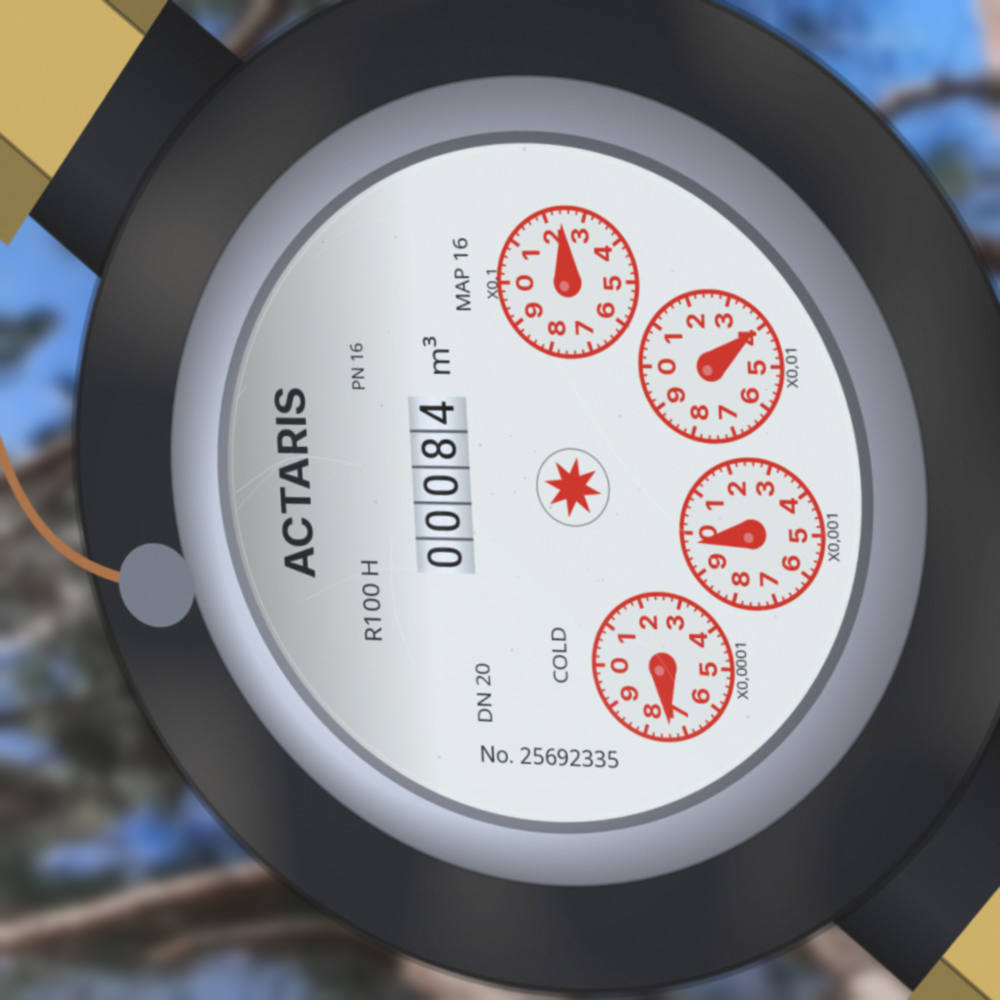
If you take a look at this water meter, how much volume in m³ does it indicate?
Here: 84.2397 m³
